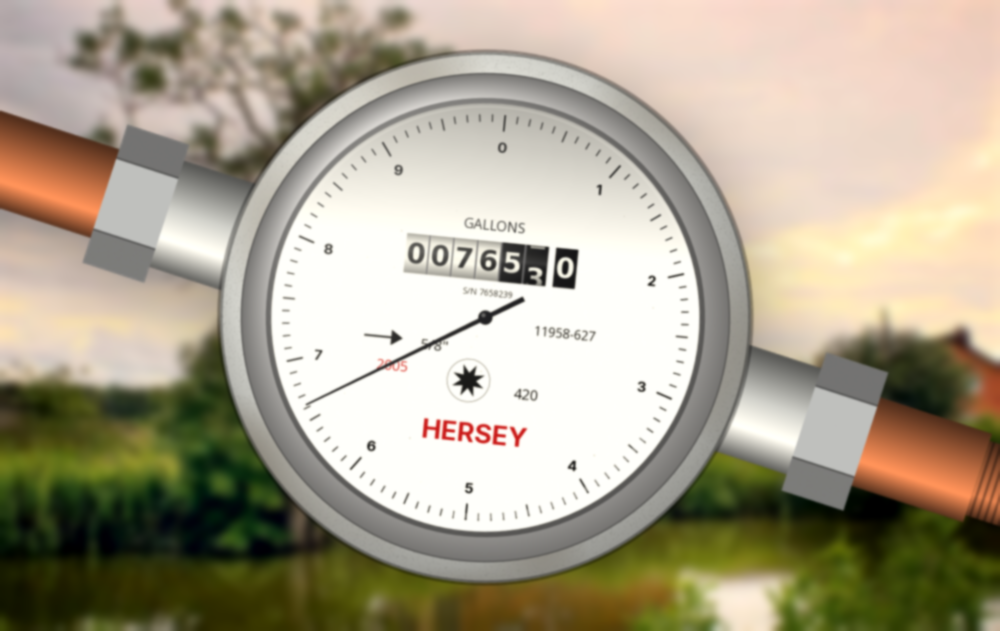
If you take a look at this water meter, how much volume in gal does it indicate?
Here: 76526.6 gal
